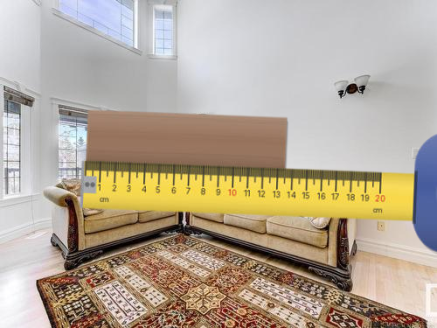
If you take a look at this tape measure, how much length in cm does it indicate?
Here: 13.5 cm
